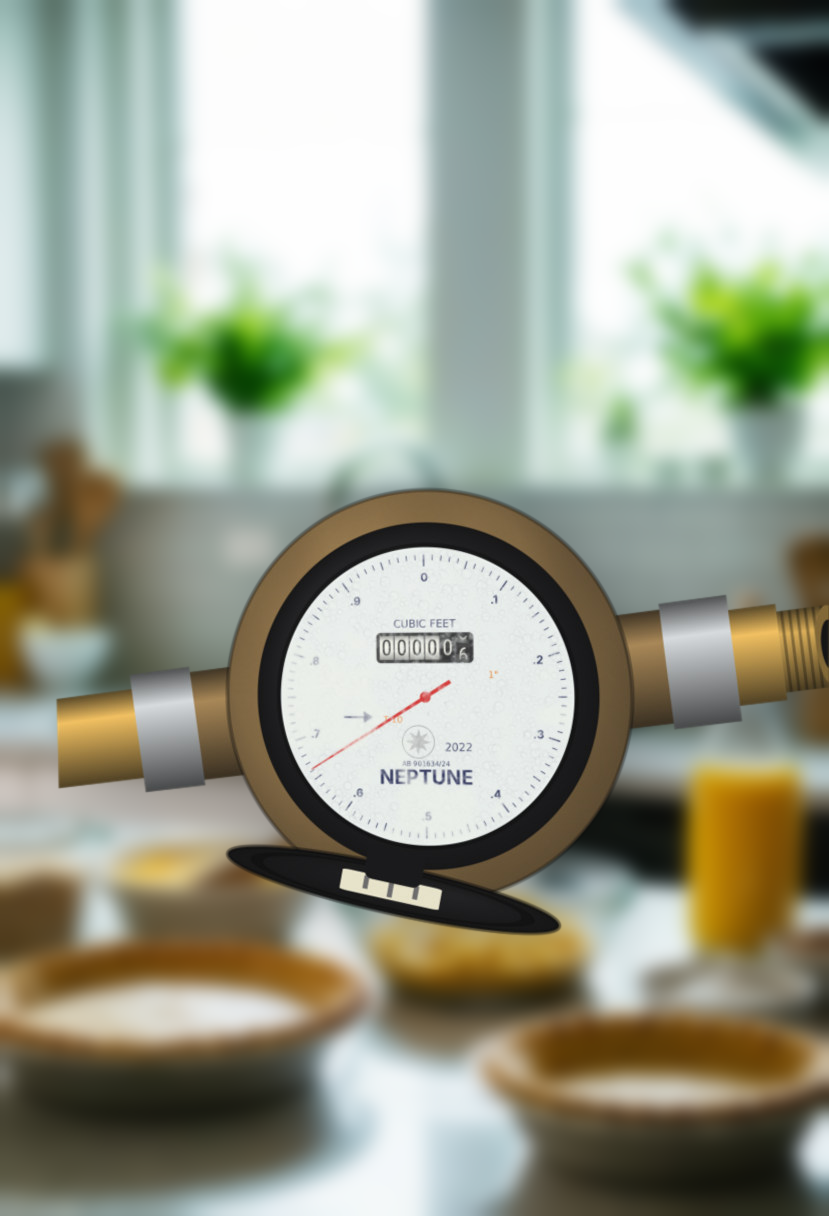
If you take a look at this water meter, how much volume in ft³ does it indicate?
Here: 5.66 ft³
